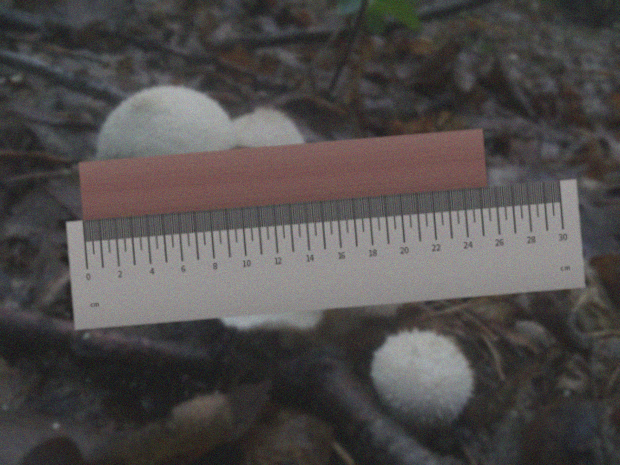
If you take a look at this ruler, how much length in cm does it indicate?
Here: 25.5 cm
